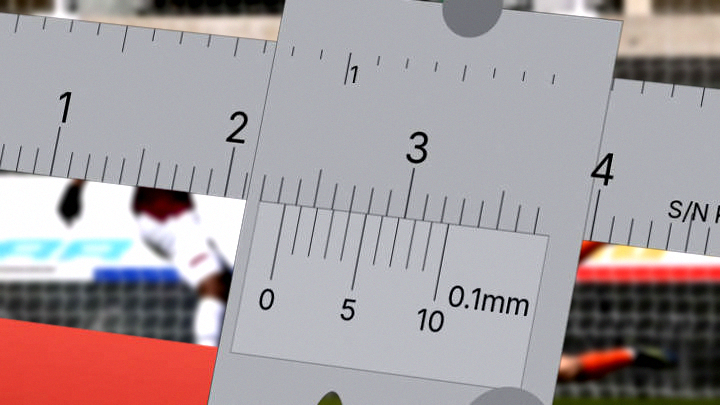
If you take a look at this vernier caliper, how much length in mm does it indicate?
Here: 23.4 mm
